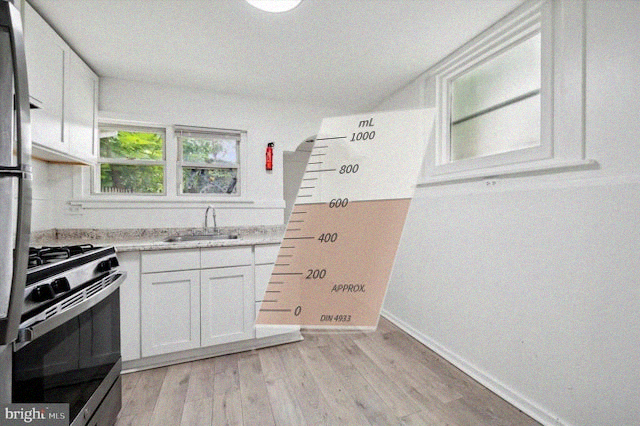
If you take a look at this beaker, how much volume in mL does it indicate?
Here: 600 mL
